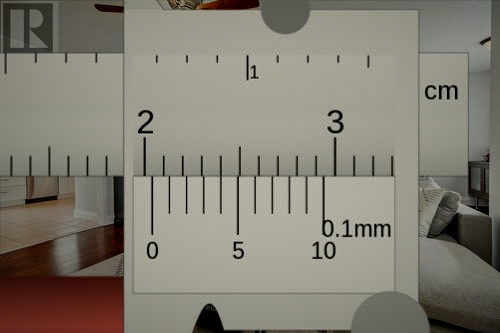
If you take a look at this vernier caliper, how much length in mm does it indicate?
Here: 20.4 mm
